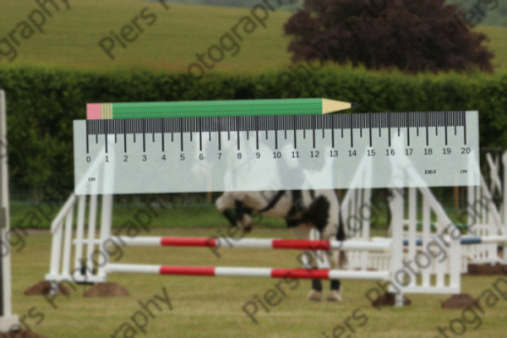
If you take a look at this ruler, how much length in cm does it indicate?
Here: 14.5 cm
